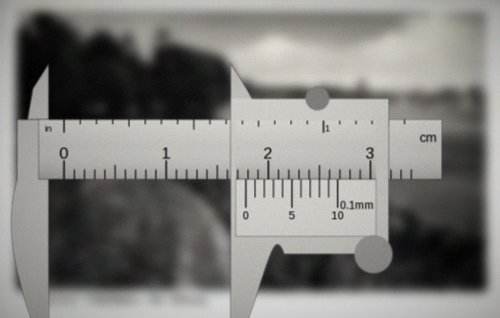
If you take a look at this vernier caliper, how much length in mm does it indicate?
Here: 17.8 mm
